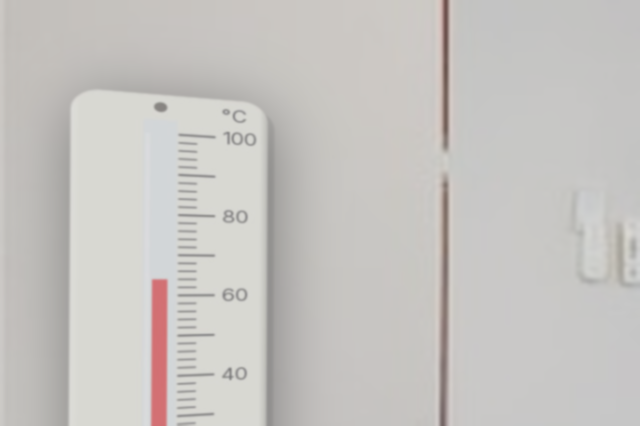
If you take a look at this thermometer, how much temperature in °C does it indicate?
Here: 64 °C
